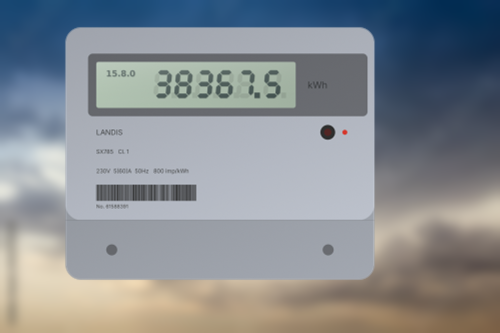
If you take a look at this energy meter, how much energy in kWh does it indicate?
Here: 38367.5 kWh
